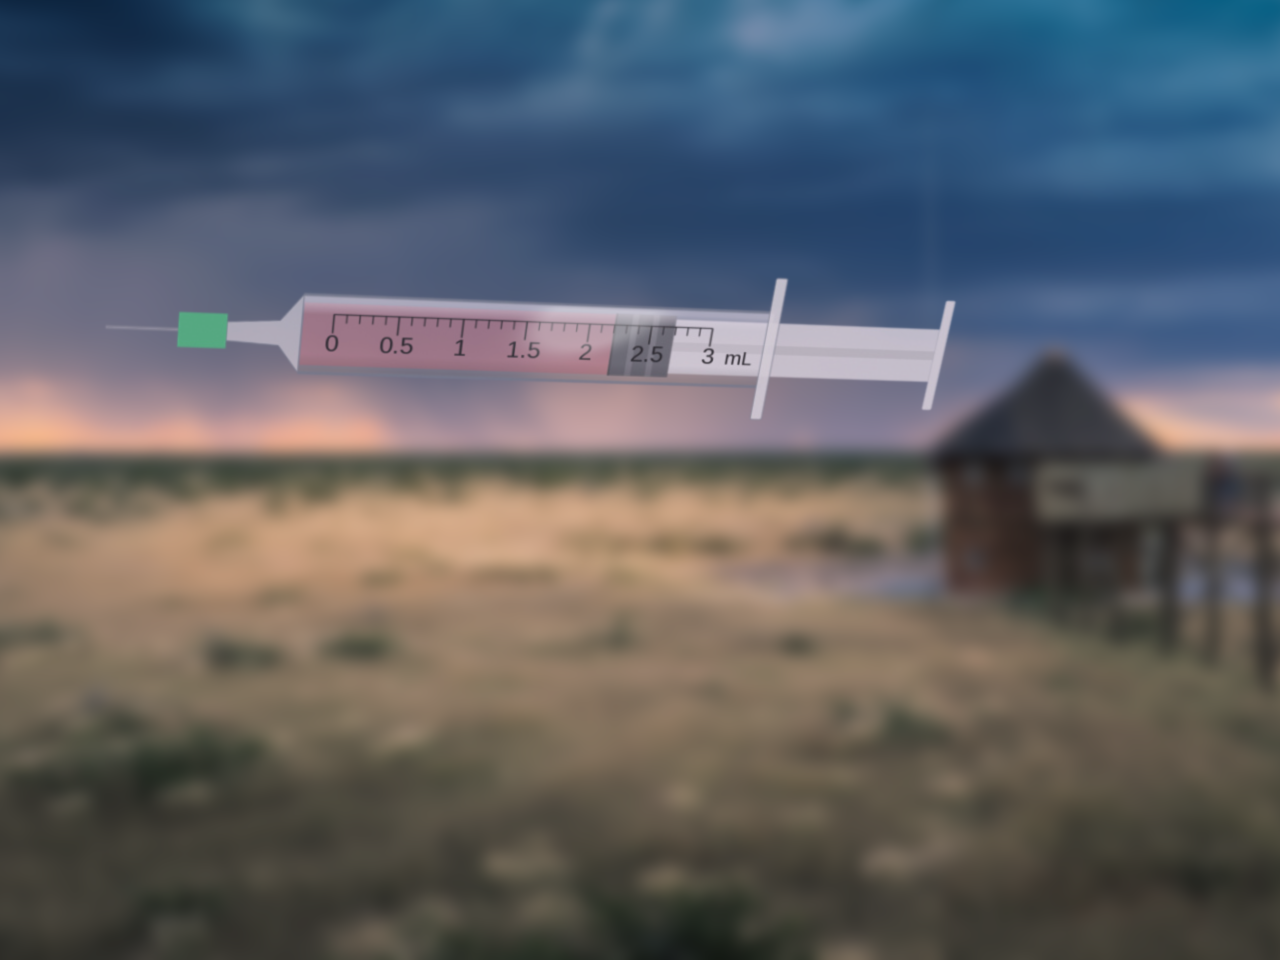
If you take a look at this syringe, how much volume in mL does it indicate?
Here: 2.2 mL
